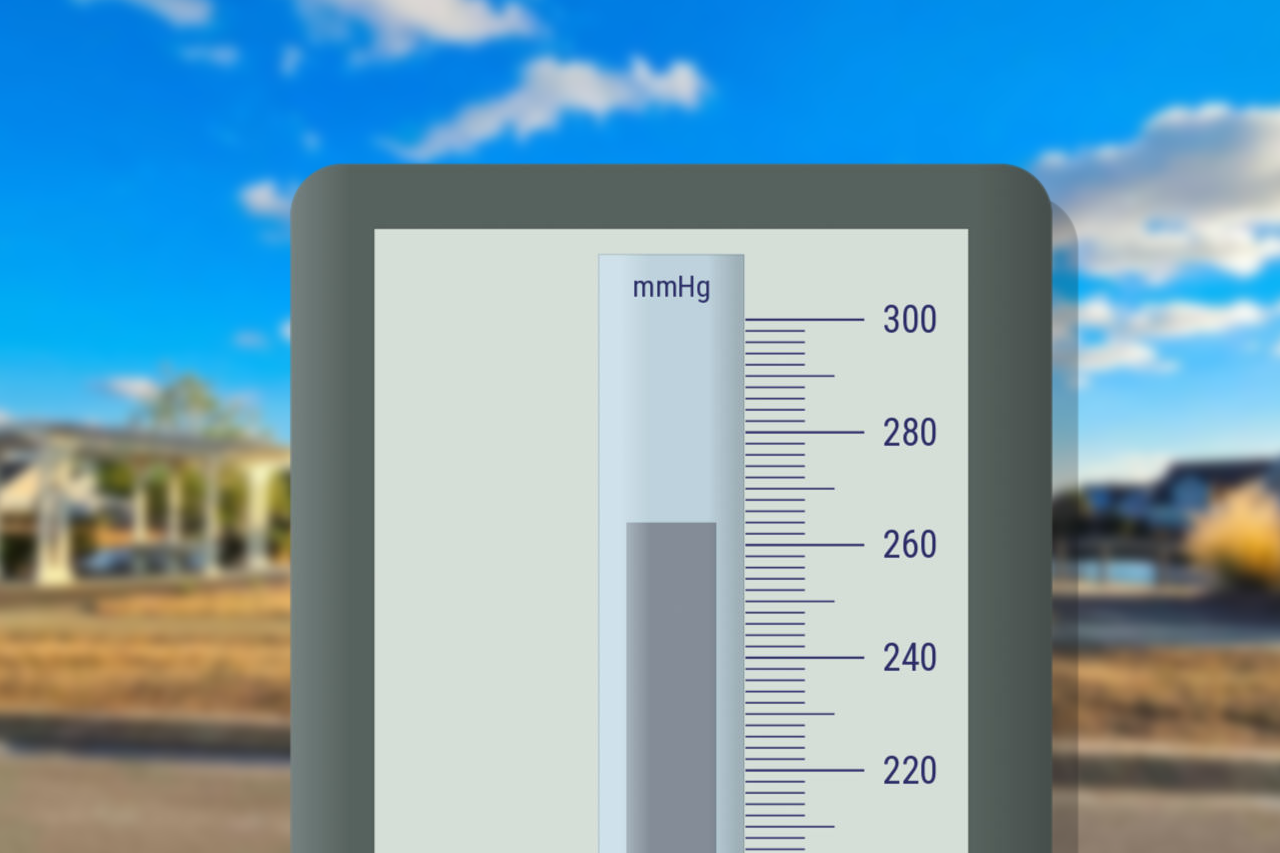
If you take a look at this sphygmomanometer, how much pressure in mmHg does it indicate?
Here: 264 mmHg
